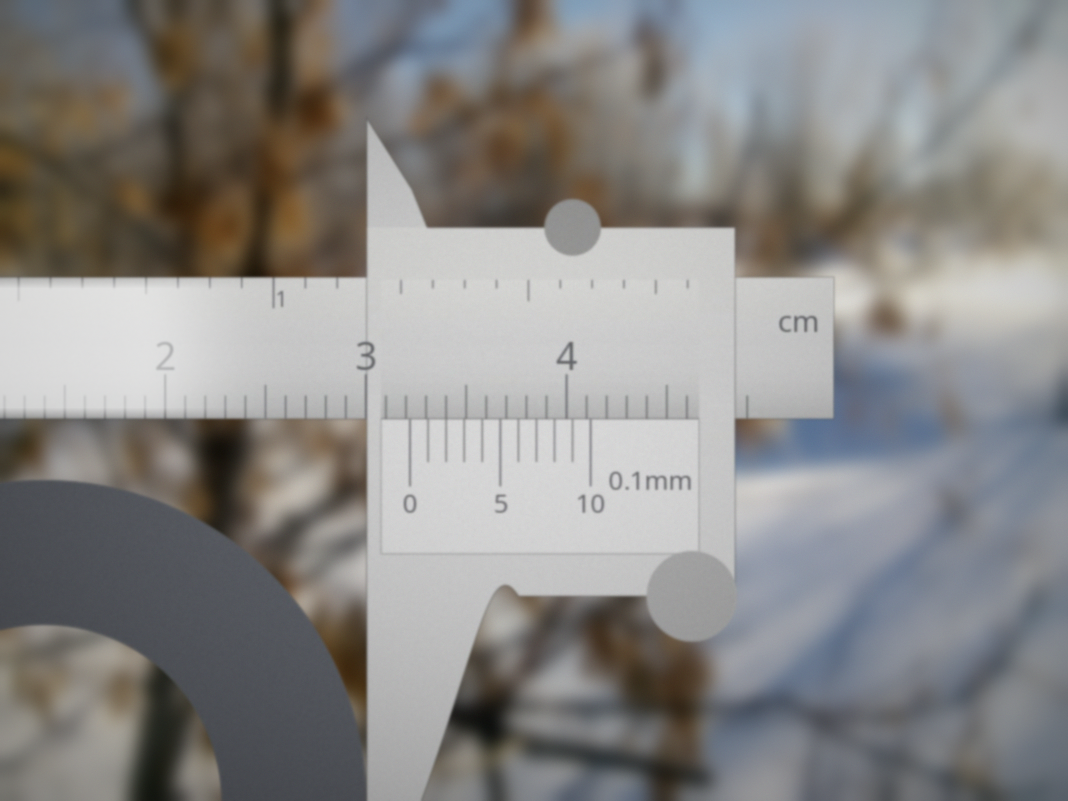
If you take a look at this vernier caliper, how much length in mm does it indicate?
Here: 32.2 mm
